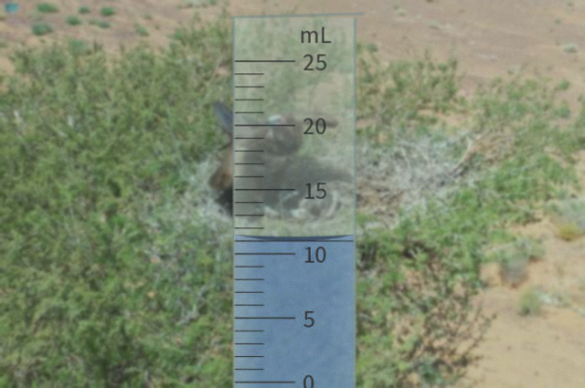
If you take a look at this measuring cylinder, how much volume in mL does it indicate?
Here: 11 mL
